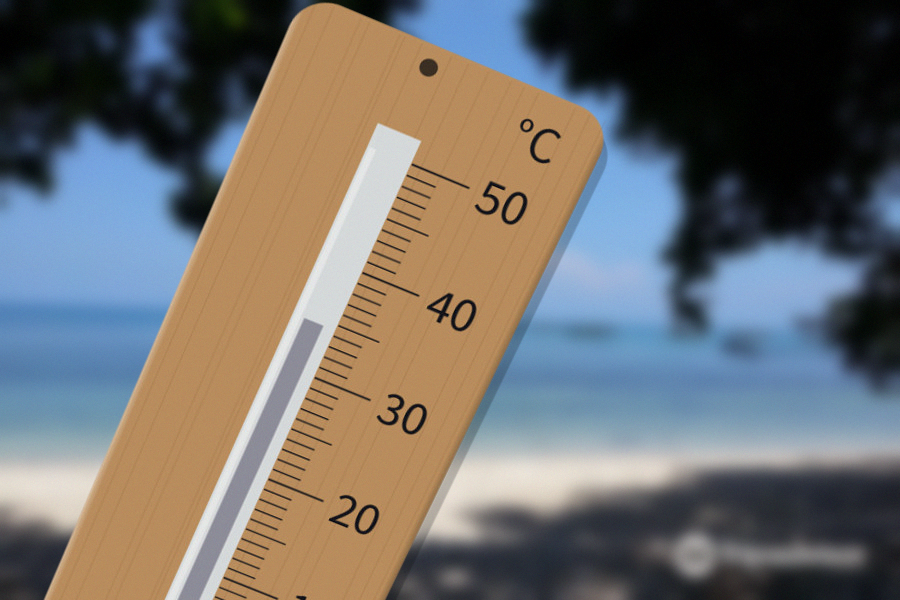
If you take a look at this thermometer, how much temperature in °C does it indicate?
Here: 34.5 °C
